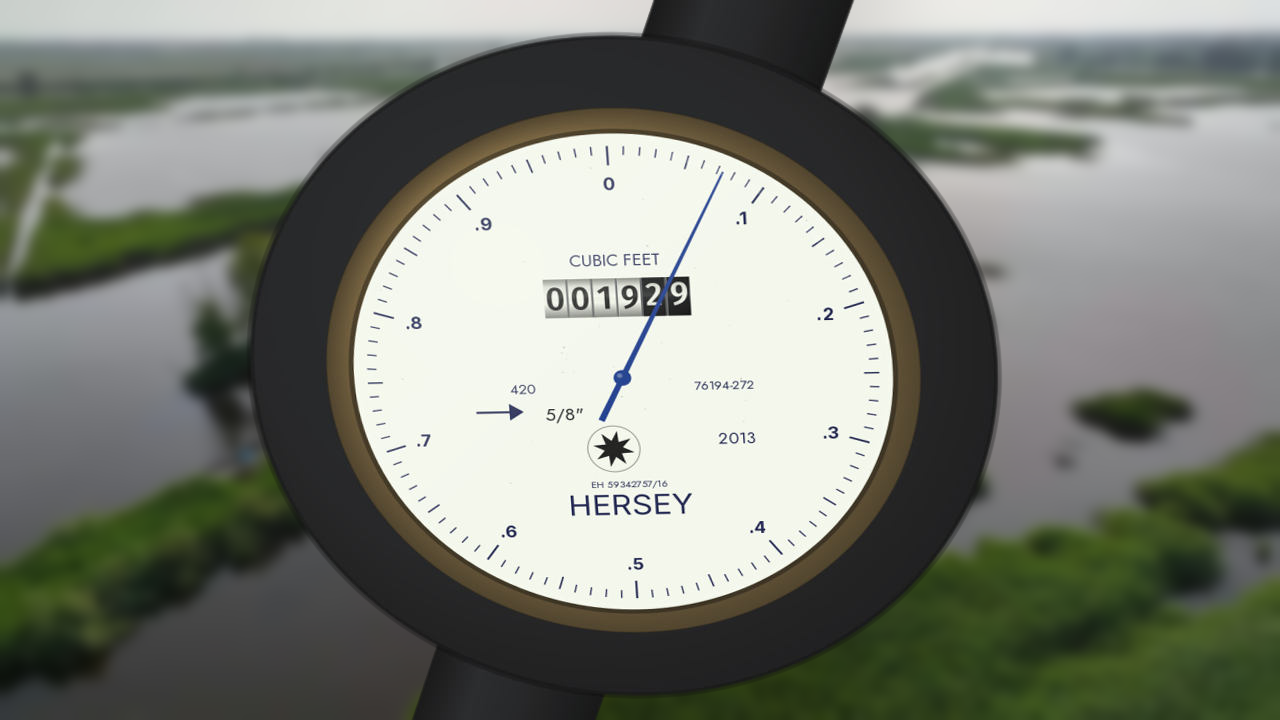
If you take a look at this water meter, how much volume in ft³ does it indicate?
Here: 1929.07 ft³
